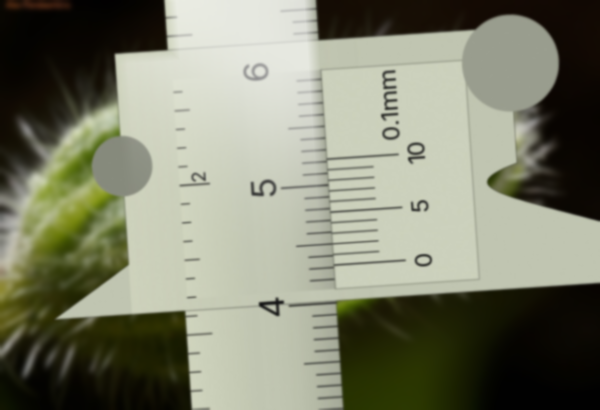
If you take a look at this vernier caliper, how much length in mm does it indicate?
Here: 43.2 mm
